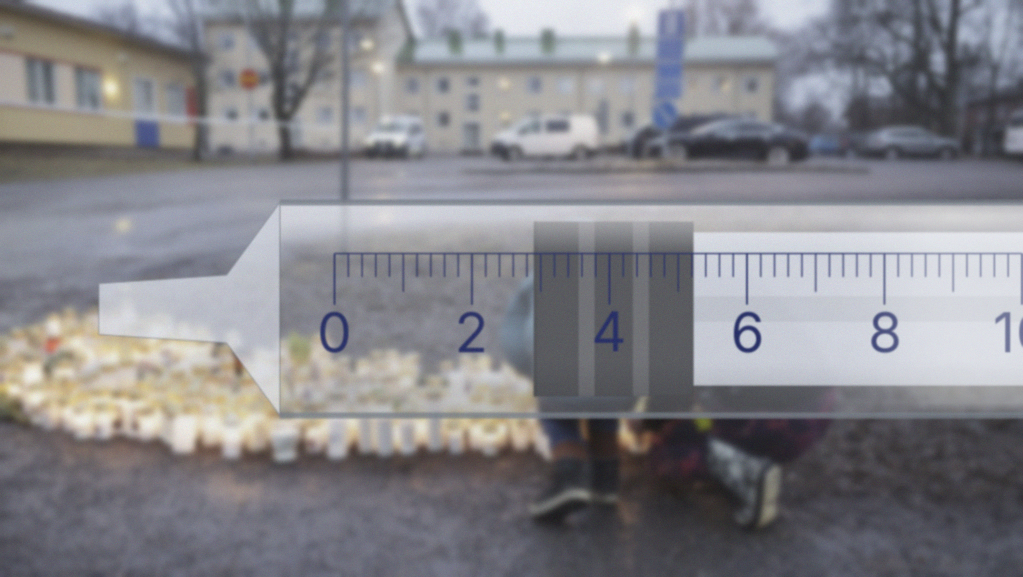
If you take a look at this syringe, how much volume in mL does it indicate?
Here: 2.9 mL
